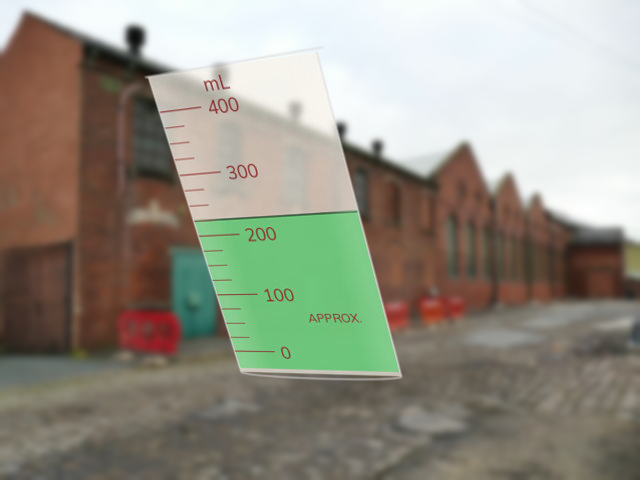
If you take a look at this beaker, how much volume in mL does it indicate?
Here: 225 mL
